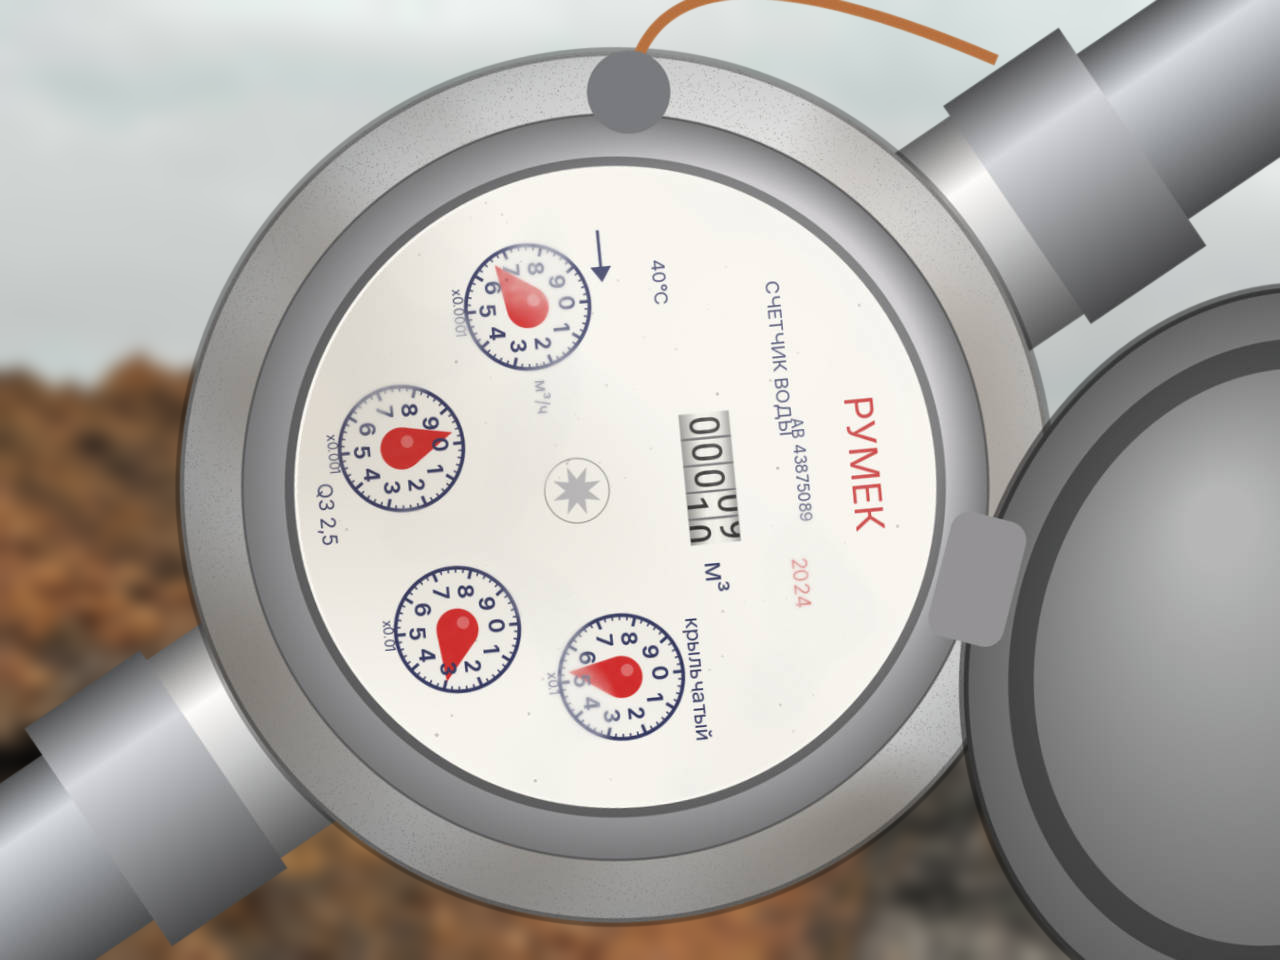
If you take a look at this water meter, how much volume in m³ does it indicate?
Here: 9.5296 m³
